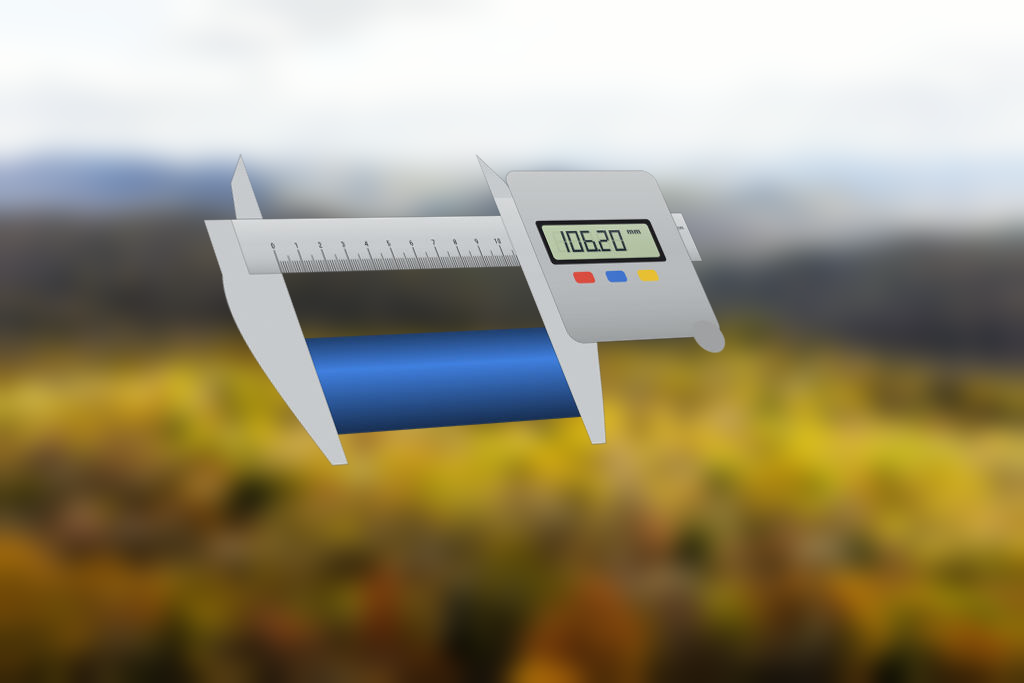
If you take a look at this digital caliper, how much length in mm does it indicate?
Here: 106.20 mm
